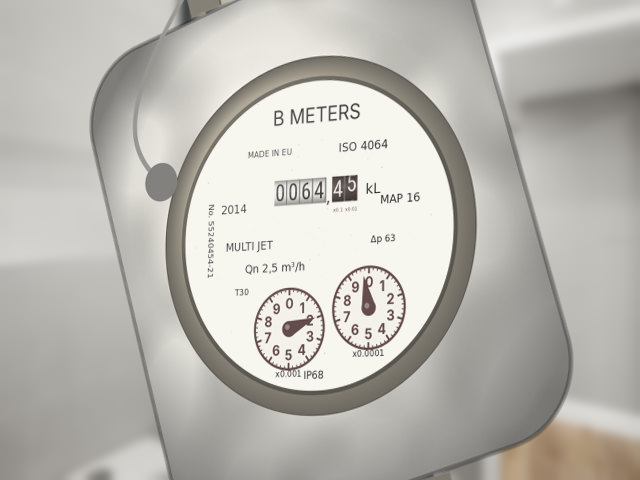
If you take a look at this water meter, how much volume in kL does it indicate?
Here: 64.4519 kL
